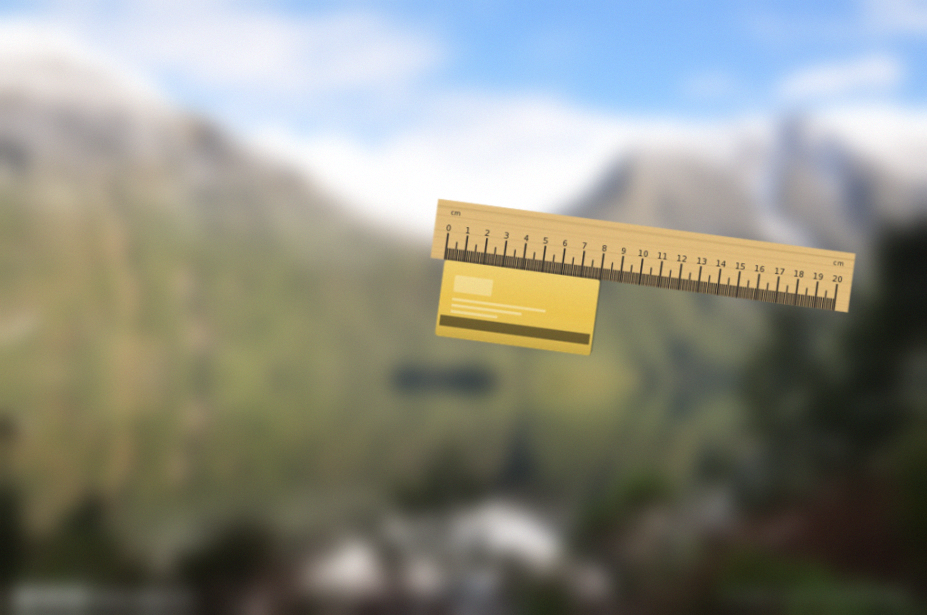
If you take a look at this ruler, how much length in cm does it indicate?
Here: 8 cm
